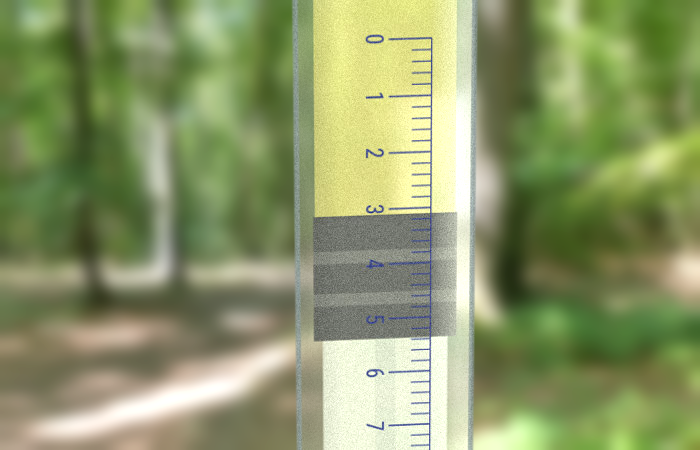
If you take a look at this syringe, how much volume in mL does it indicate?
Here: 3.1 mL
